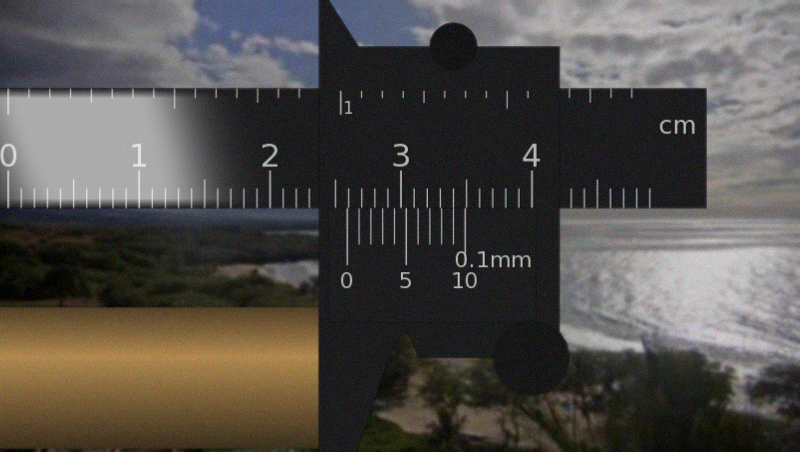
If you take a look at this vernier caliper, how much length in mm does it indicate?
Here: 25.9 mm
